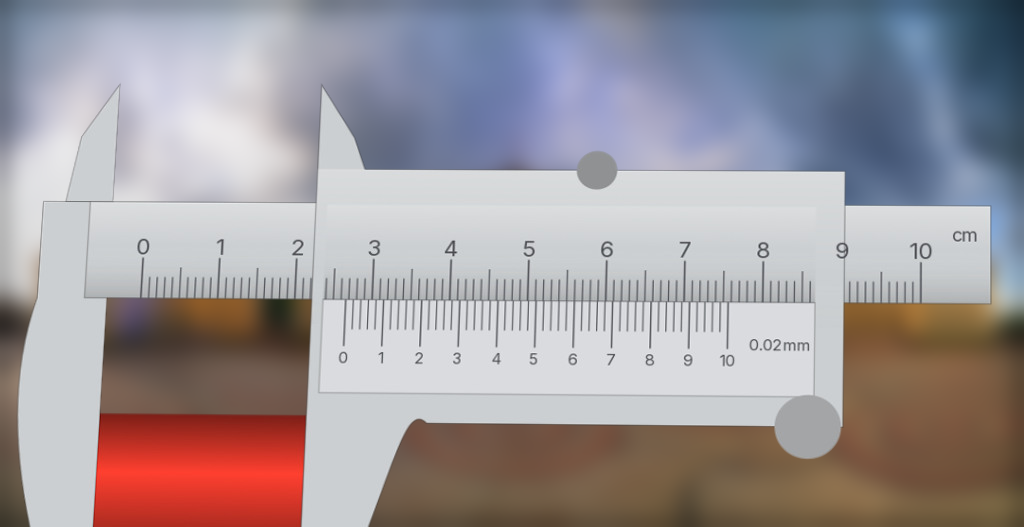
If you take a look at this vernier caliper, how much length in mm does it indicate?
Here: 26.6 mm
